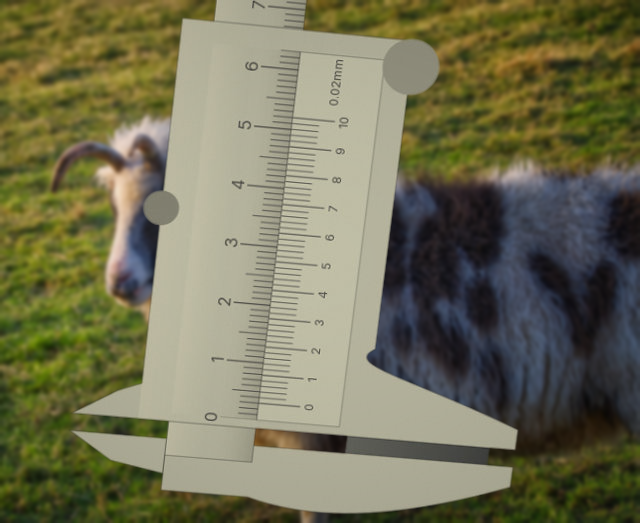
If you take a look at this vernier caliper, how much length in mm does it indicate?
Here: 3.0 mm
